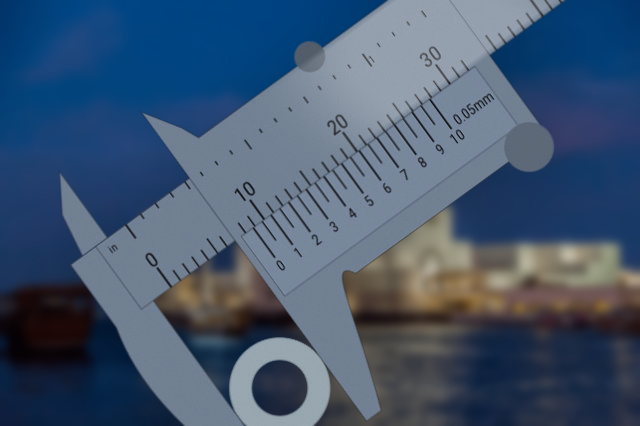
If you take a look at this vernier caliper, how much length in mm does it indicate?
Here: 8.8 mm
